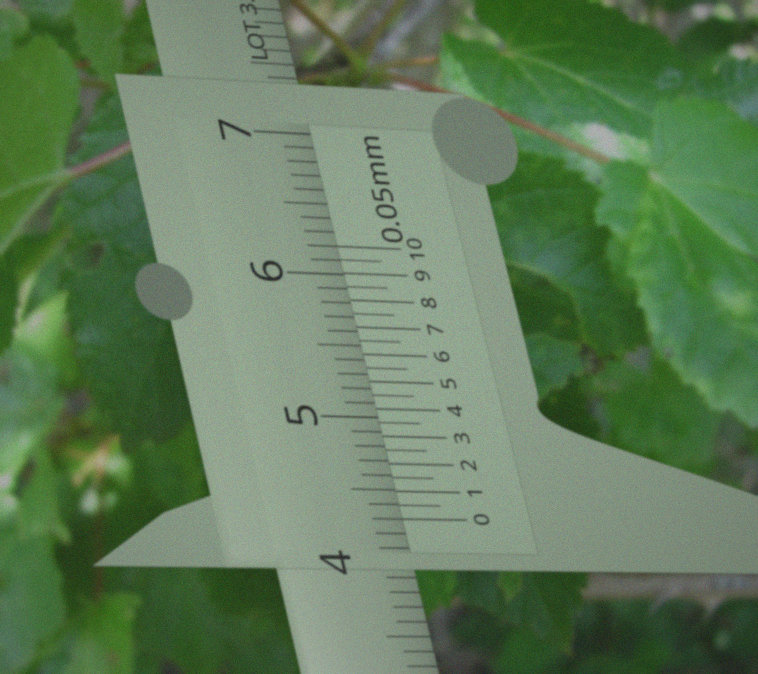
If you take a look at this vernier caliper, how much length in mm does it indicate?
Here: 43.0 mm
